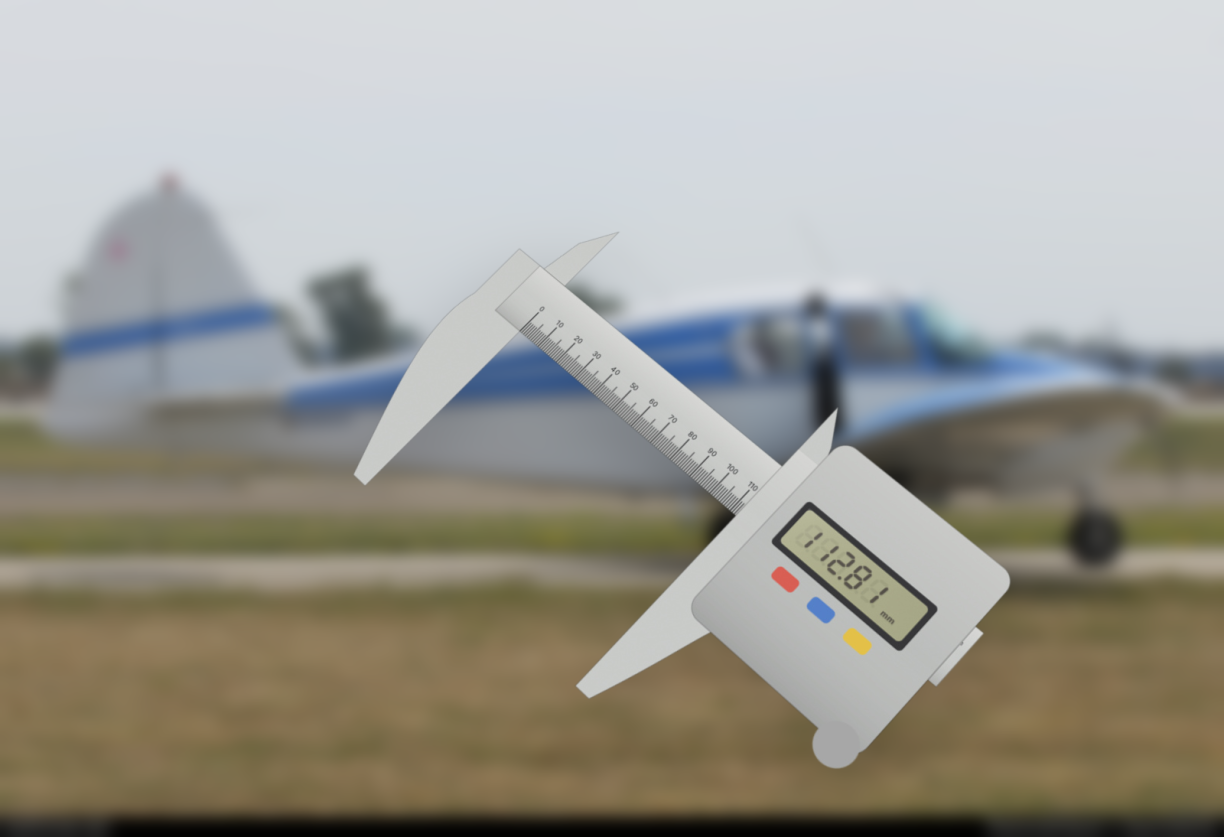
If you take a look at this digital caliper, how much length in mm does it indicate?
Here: 112.81 mm
